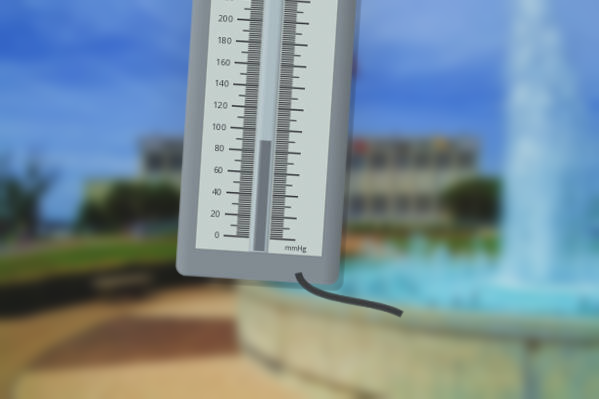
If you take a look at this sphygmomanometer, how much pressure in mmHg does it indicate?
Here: 90 mmHg
